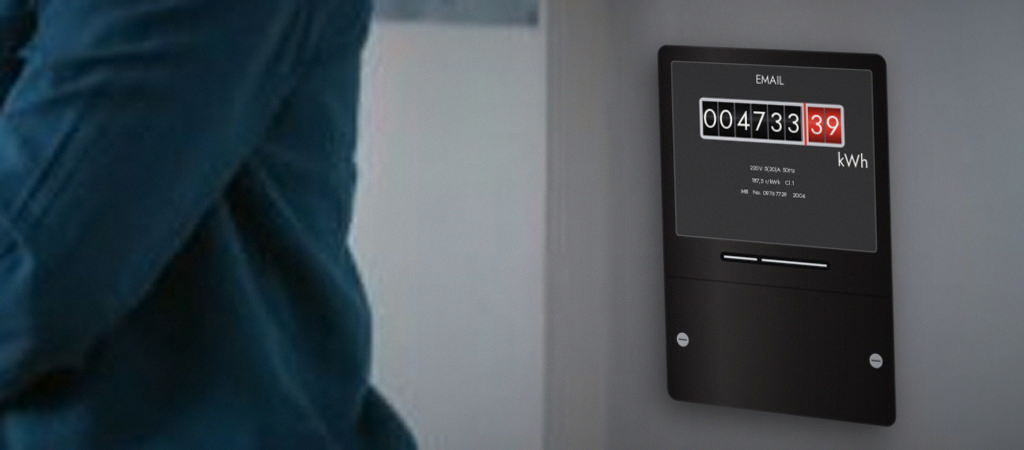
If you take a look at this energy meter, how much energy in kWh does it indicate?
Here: 4733.39 kWh
